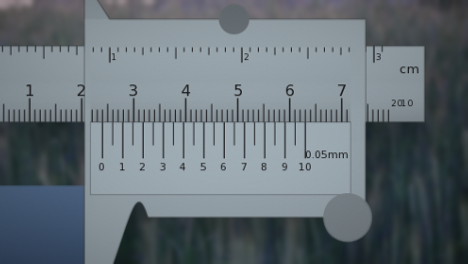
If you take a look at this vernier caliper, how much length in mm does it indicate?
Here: 24.0 mm
